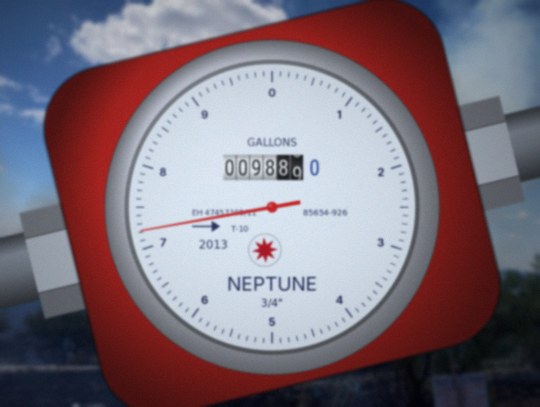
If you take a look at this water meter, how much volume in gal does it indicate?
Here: 98887.2 gal
